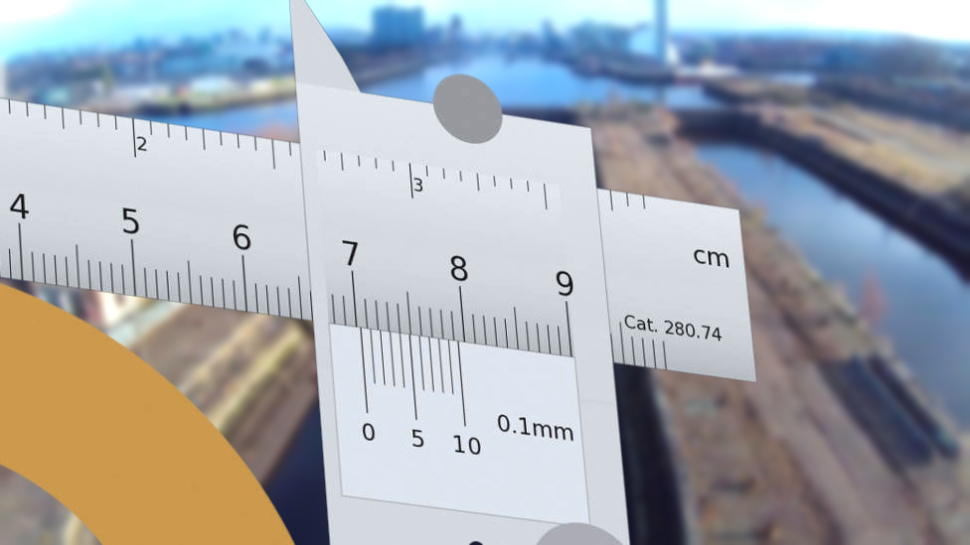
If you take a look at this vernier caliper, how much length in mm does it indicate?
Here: 70.4 mm
